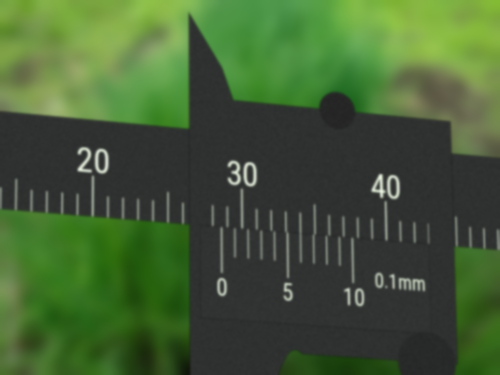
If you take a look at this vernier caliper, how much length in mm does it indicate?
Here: 28.6 mm
